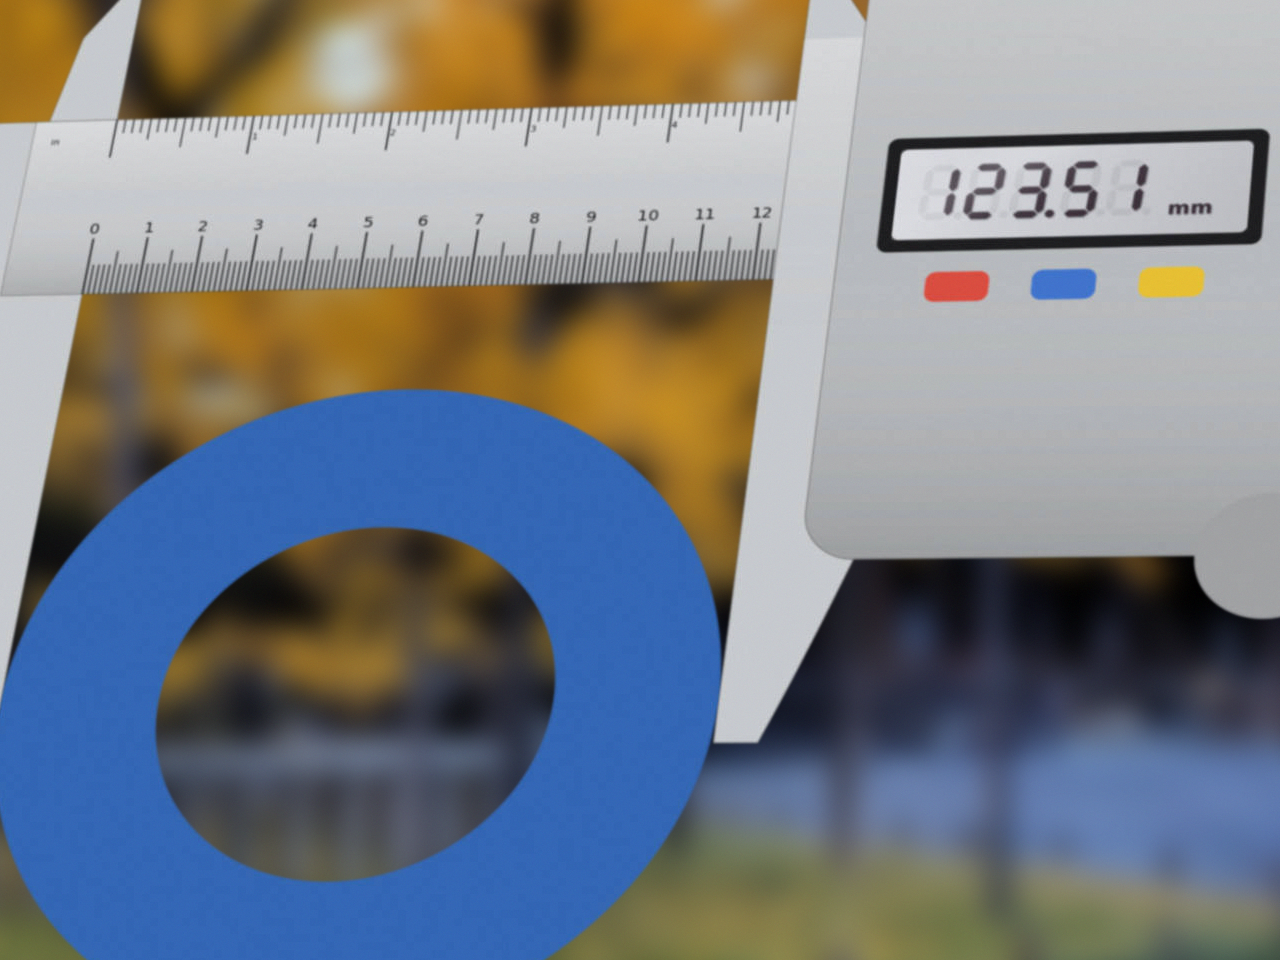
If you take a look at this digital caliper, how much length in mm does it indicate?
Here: 123.51 mm
